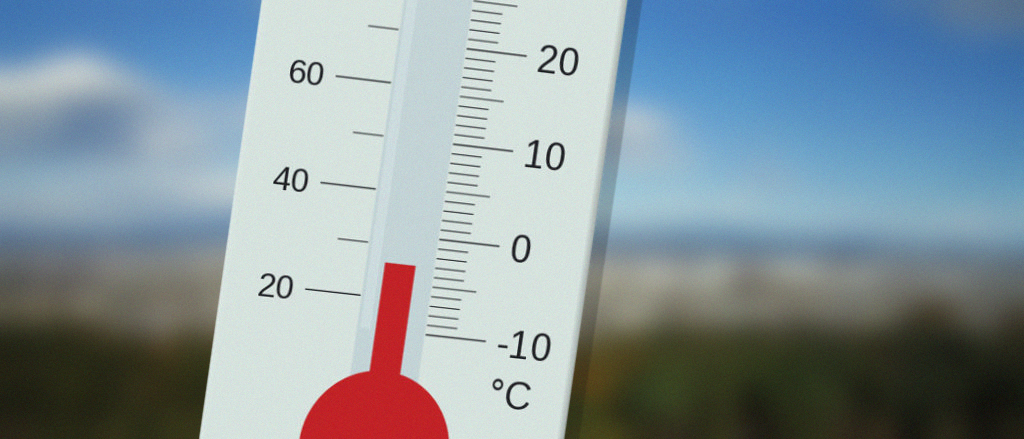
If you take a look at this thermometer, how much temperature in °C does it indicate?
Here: -3 °C
